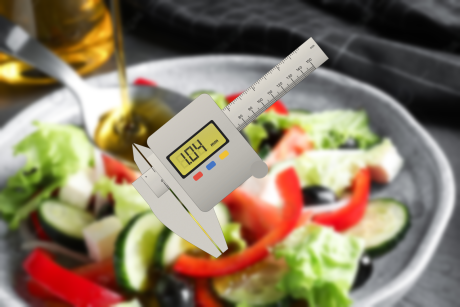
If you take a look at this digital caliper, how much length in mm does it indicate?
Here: 1.04 mm
